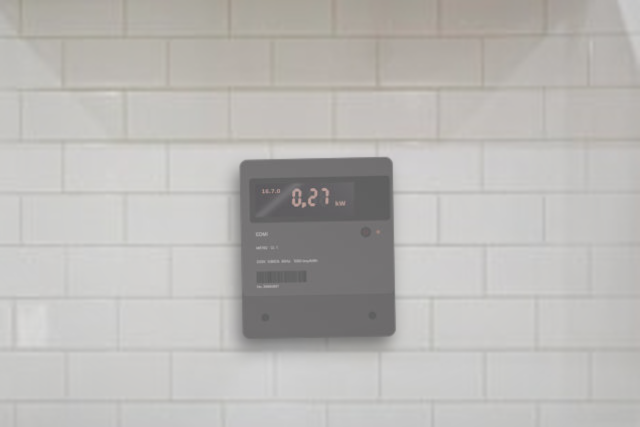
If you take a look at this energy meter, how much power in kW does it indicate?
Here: 0.27 kW
